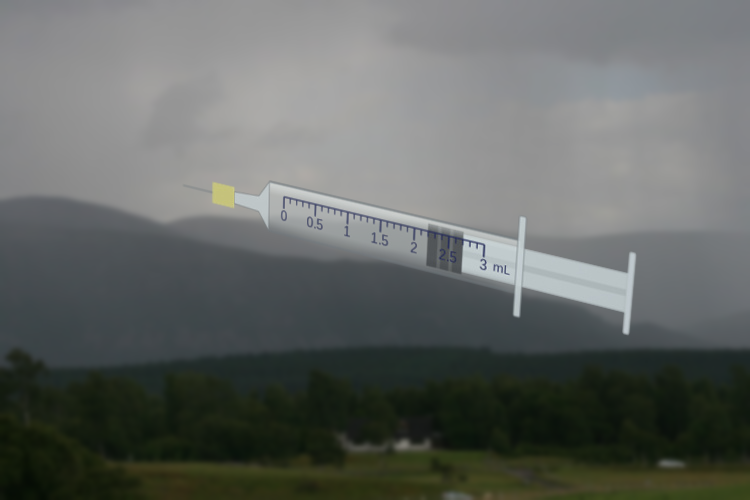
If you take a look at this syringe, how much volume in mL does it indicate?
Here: 2.2 mL
